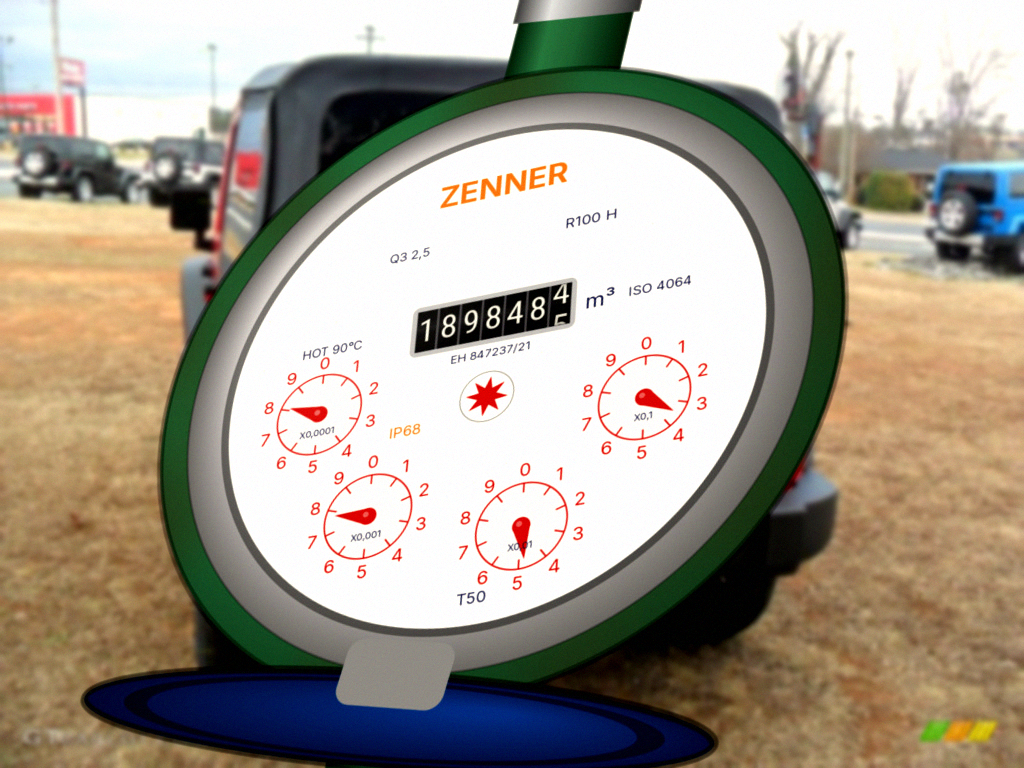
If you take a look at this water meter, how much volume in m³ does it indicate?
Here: 1898484.3478 m³
